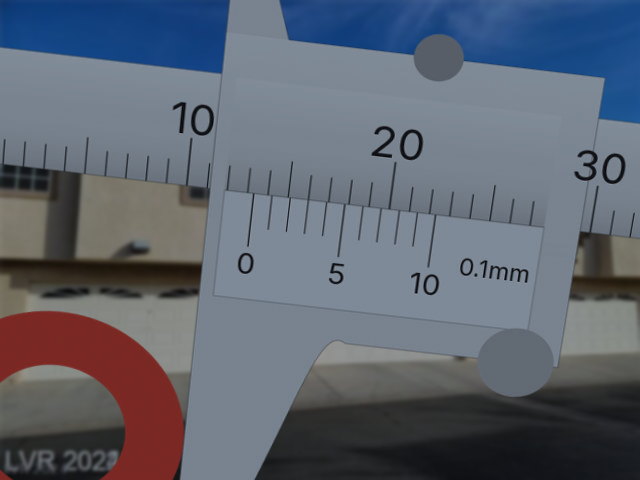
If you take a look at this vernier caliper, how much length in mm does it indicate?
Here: 13.3 mm
